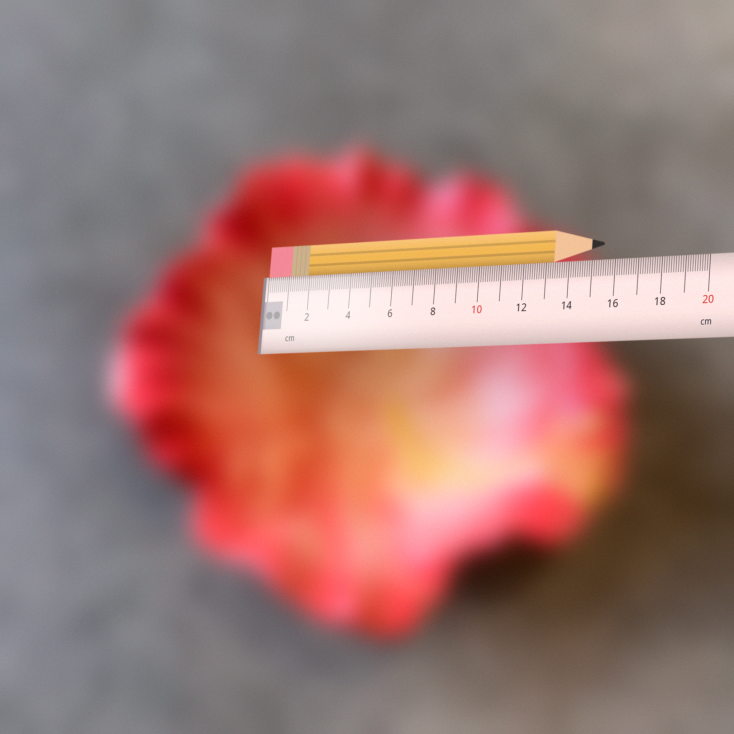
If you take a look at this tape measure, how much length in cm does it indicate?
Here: 15.5 cm
